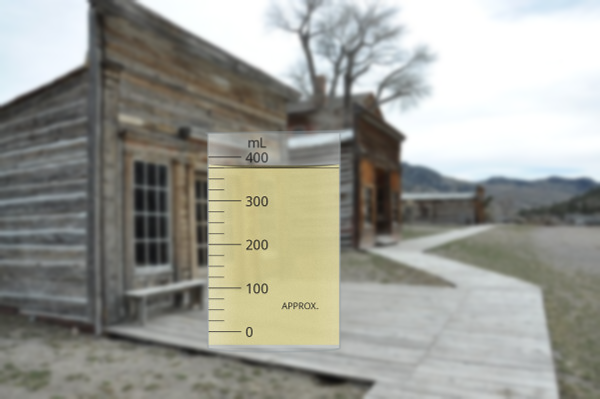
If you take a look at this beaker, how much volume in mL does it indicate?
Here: 375 mL
